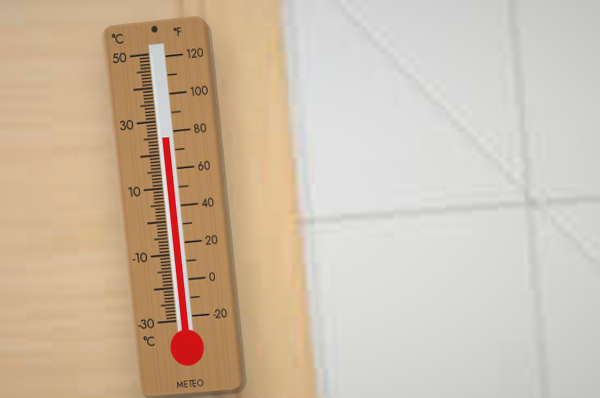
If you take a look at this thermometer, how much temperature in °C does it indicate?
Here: 25 °C
